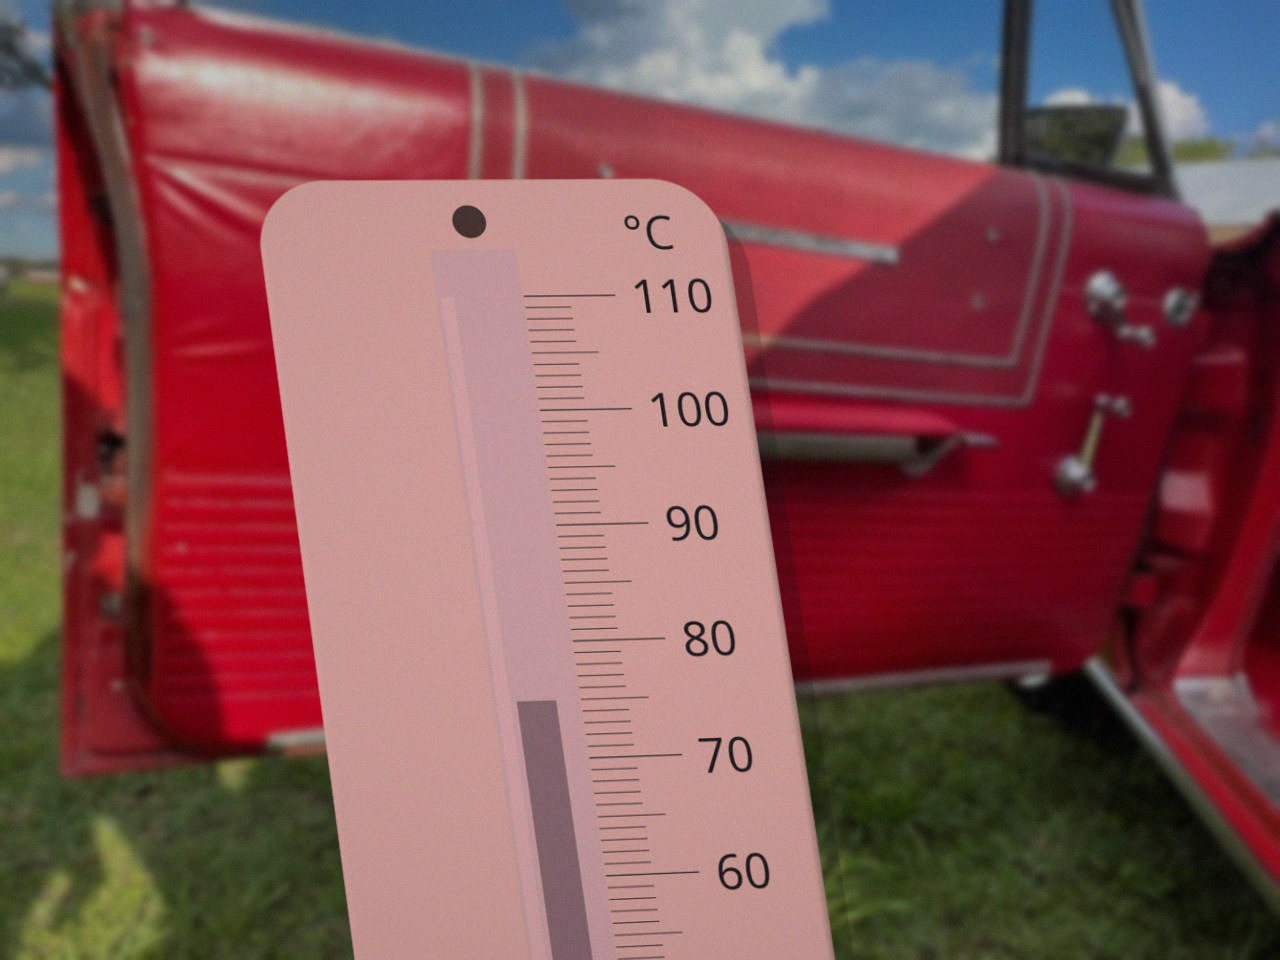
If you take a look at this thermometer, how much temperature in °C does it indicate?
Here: 75 °C
